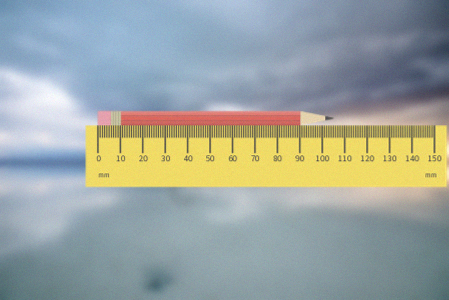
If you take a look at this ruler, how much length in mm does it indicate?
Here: 105 mm
